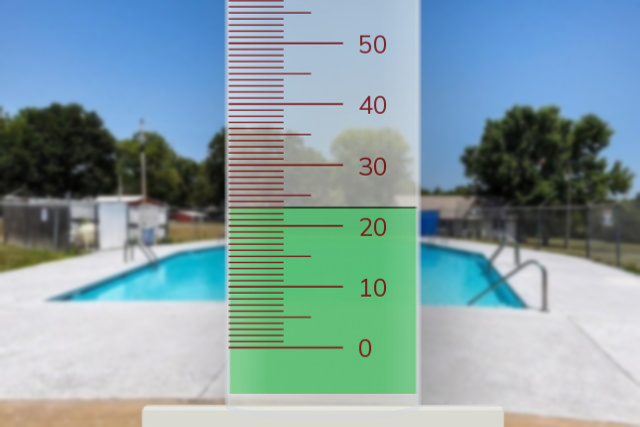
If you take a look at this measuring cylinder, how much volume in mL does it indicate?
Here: 23 mL
